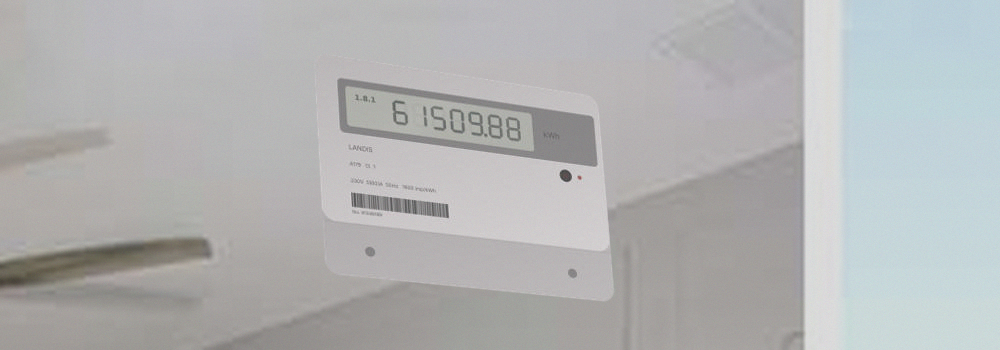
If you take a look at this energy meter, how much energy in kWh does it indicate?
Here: 61509.88 kWh
